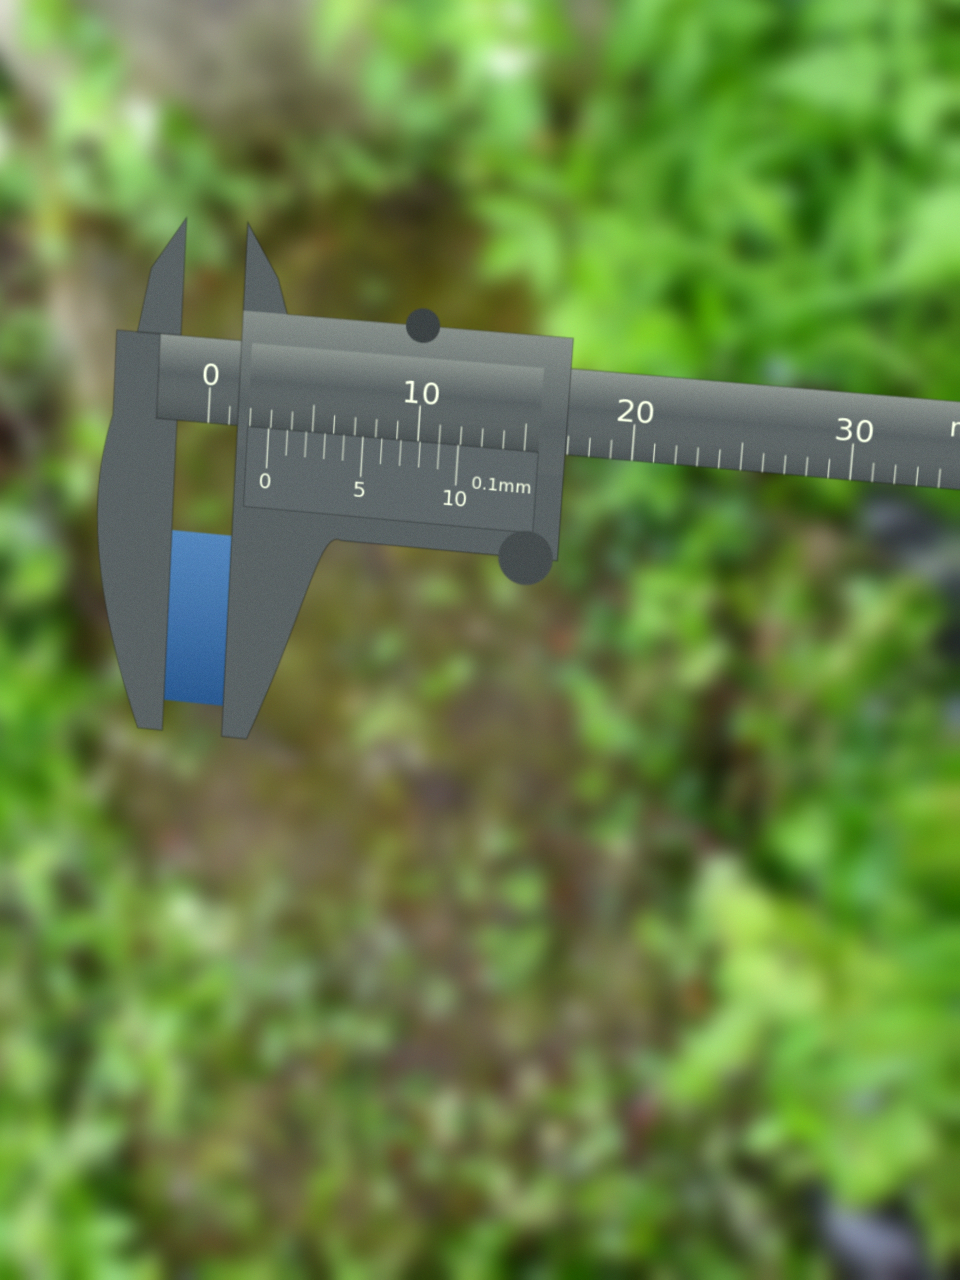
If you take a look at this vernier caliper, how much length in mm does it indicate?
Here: 2.9 mm
